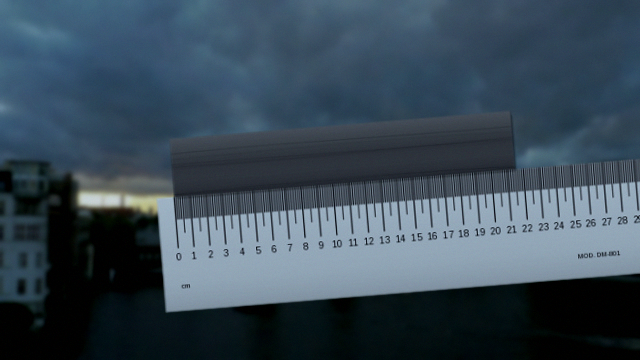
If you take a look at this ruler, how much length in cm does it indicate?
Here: 21.5 cm
